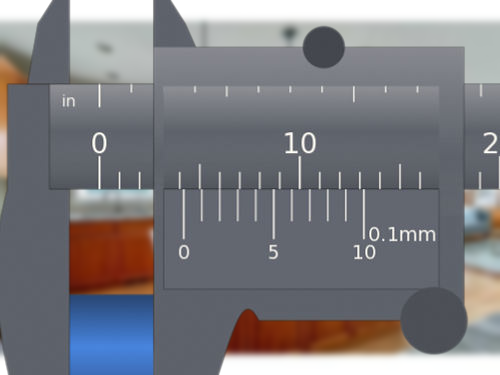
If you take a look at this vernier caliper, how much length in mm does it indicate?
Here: 4.2 mm
